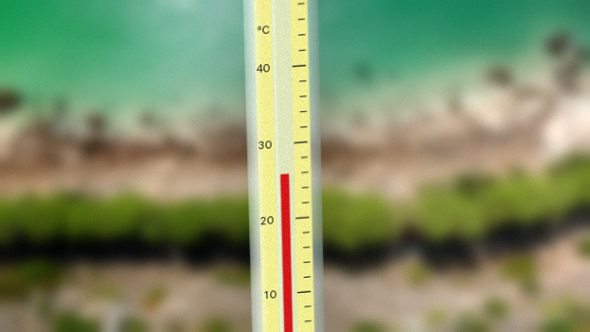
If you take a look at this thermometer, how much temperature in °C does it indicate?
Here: 26 °C
